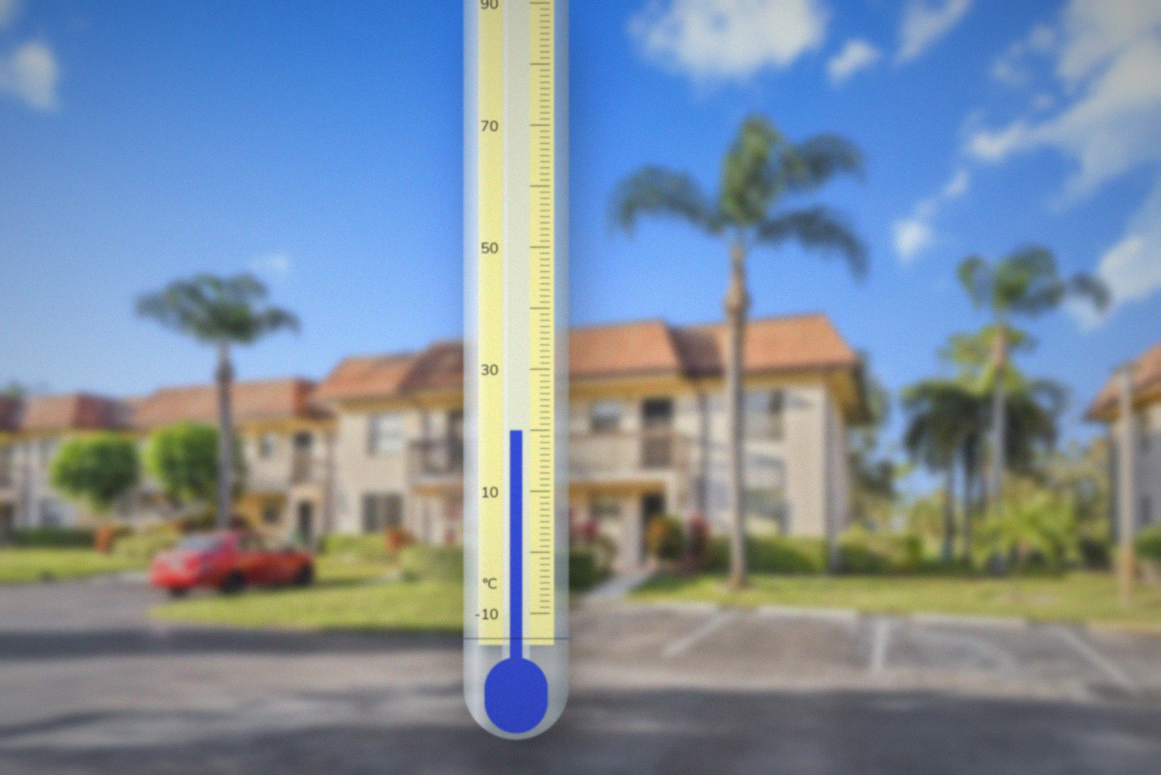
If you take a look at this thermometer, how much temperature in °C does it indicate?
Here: 20 °C
